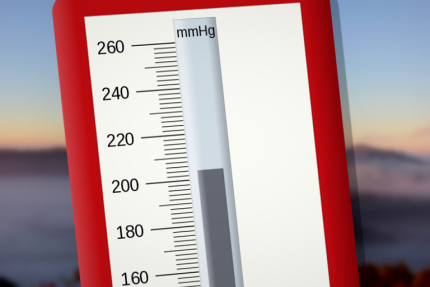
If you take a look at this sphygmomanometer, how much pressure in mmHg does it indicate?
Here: 204 mmHg
